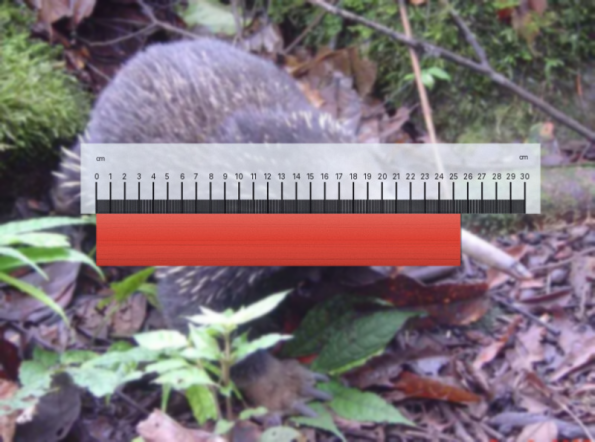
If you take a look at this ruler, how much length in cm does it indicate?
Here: 25.5 cm
